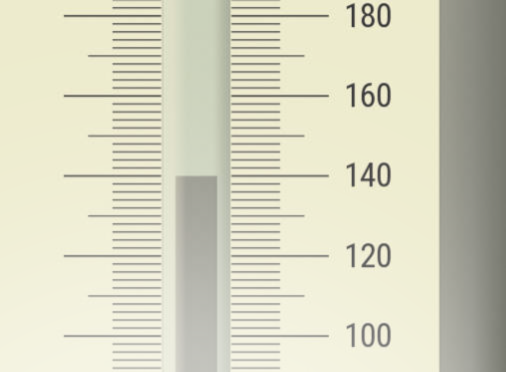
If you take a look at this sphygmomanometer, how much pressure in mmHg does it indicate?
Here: 140 mmHg
